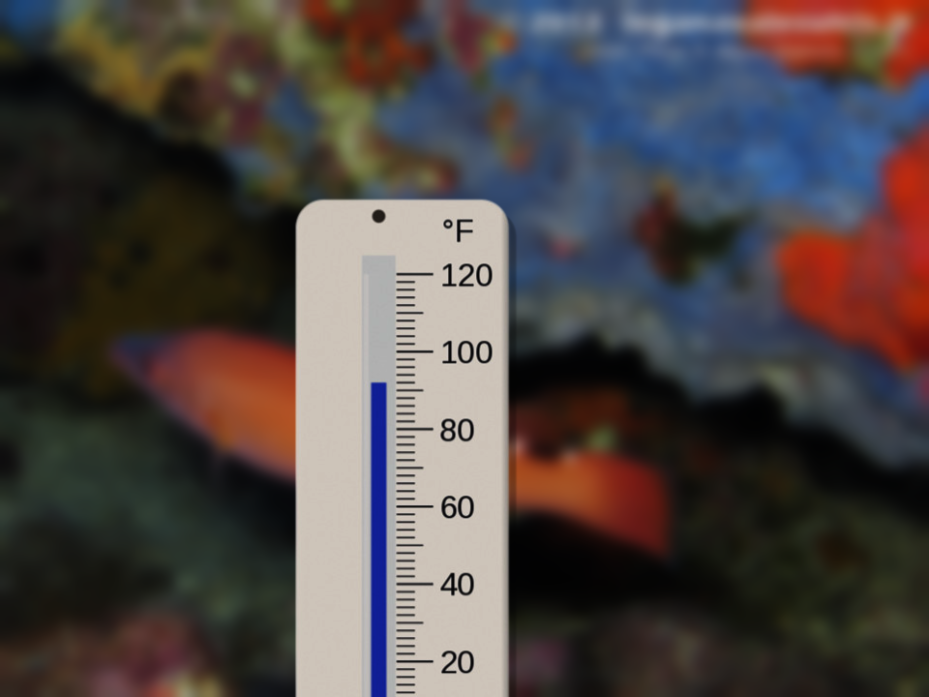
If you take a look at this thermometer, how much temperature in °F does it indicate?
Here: 92 °F
